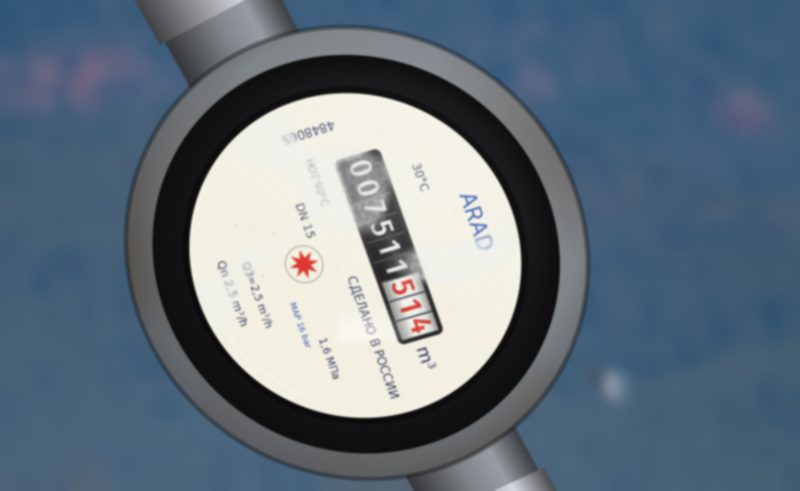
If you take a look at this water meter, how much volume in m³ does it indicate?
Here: 7511.514 m³
